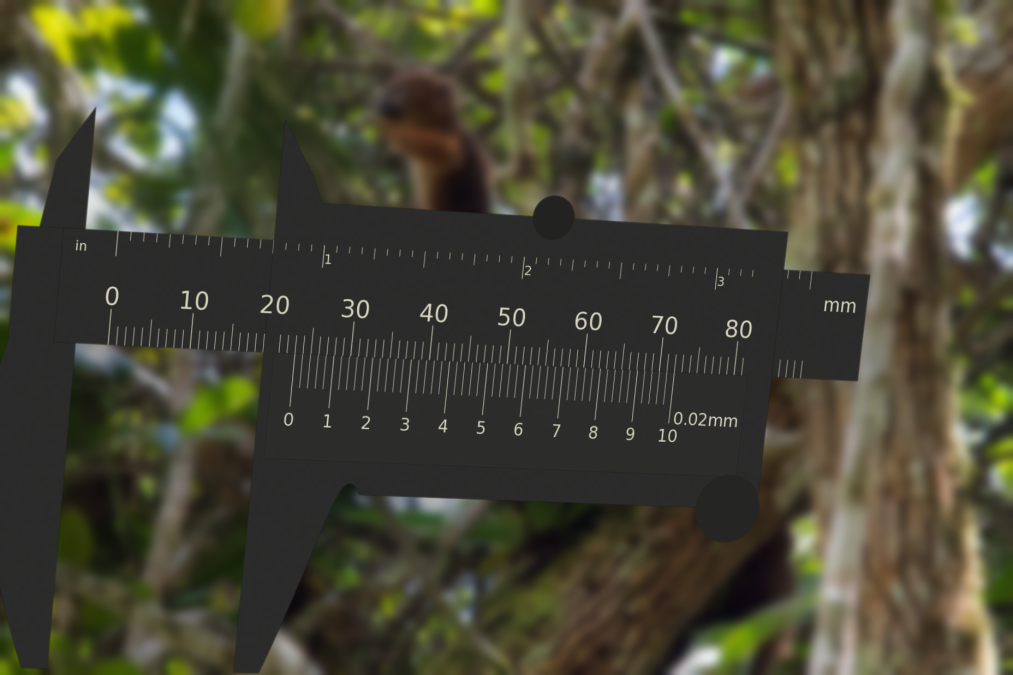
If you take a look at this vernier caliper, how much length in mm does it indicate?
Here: 23.0 mm
